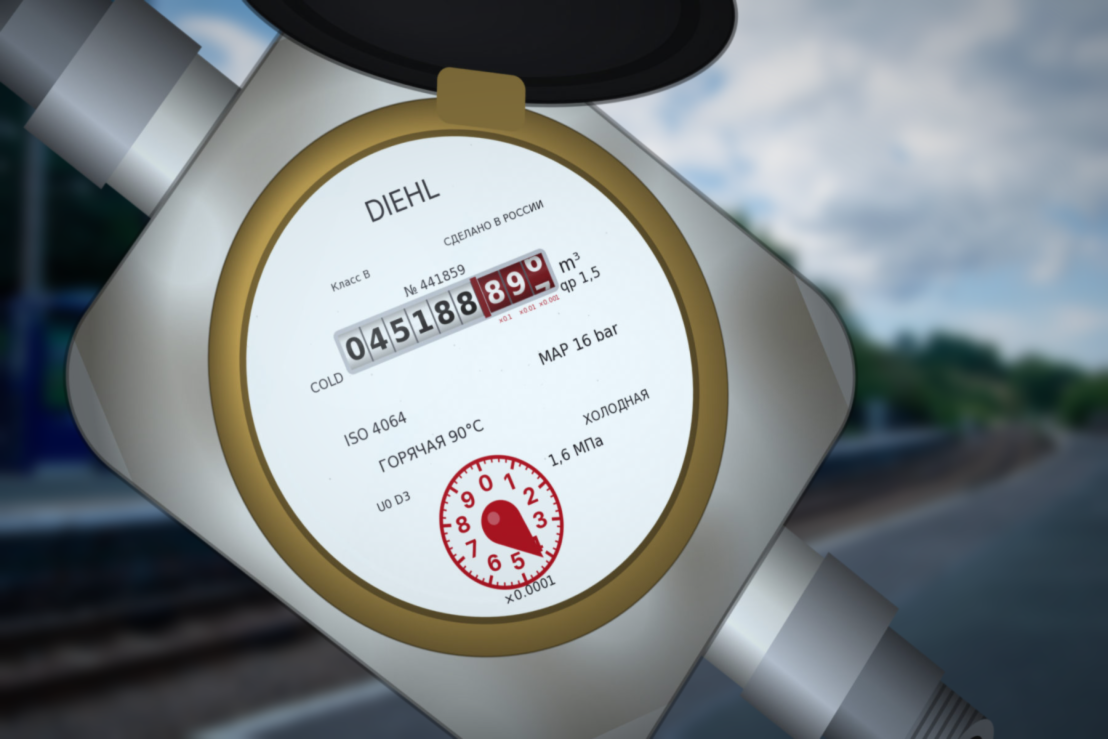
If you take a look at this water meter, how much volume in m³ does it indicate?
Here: 45188.8964 m³
